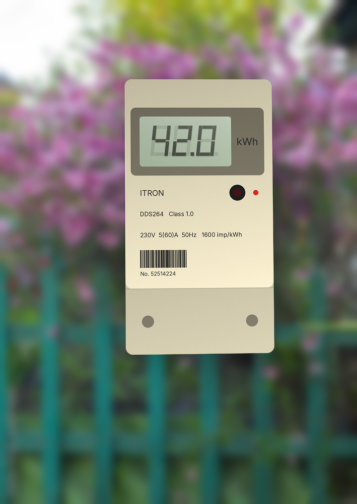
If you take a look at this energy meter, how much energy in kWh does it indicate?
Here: 42.0 kWh
